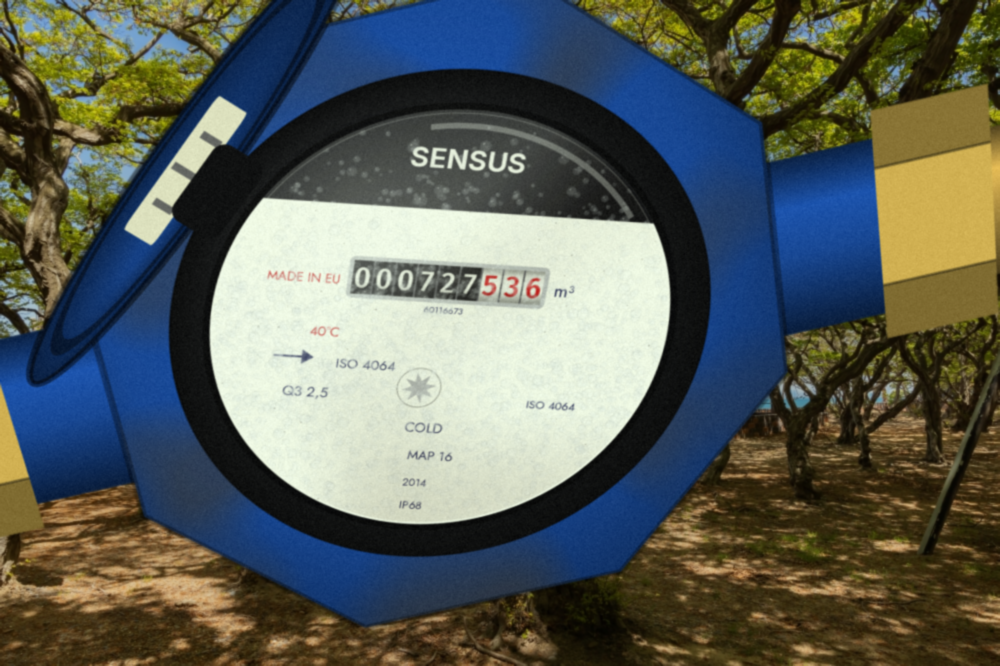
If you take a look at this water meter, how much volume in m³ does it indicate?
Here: 727.536 m³
